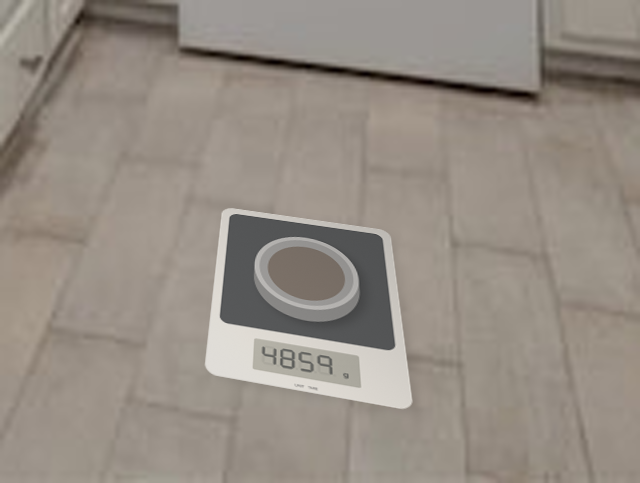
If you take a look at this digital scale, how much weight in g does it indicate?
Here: 4859 g
